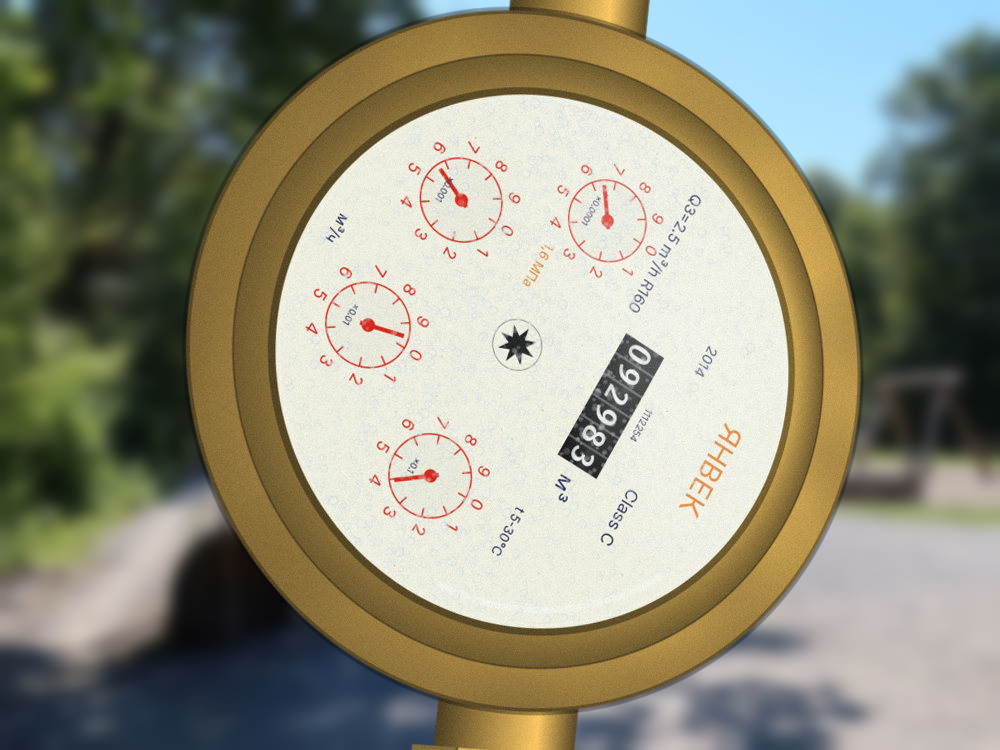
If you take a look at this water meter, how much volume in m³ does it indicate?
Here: 92983.3956 m³
